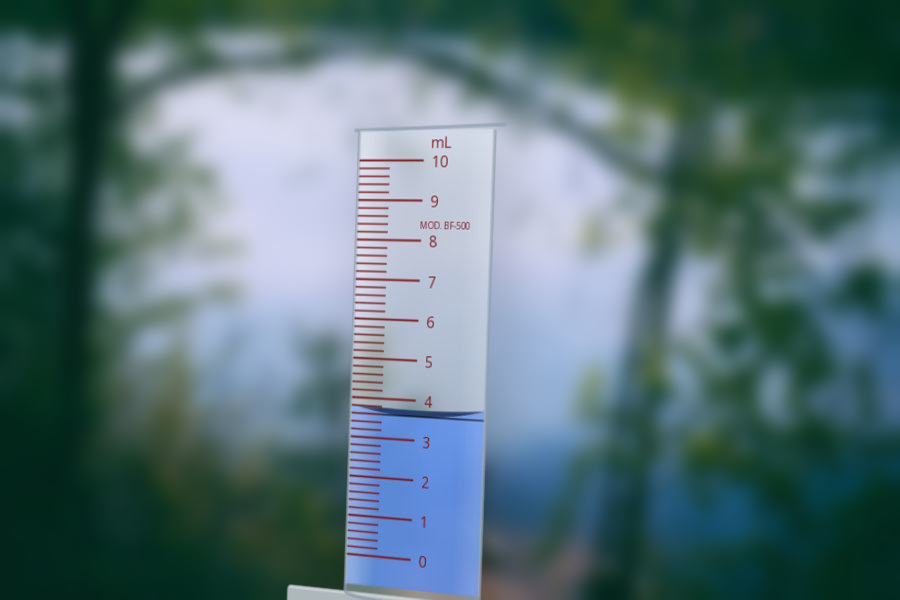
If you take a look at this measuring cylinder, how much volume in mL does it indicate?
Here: 3.6 mL
